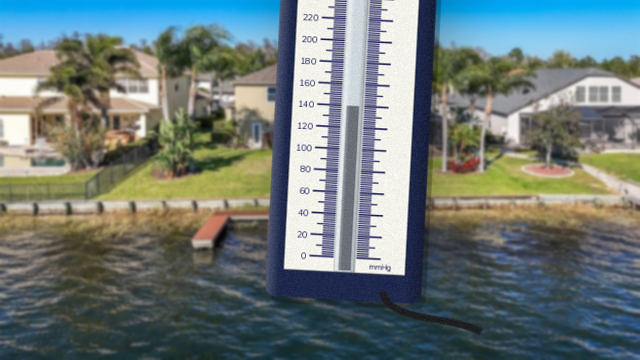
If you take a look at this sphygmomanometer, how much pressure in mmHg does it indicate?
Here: 140 mmHg
